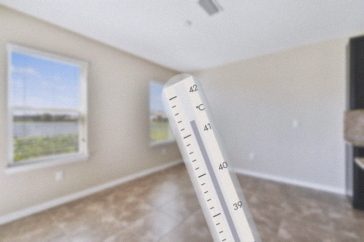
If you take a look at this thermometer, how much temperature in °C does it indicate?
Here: 41.3 °C
